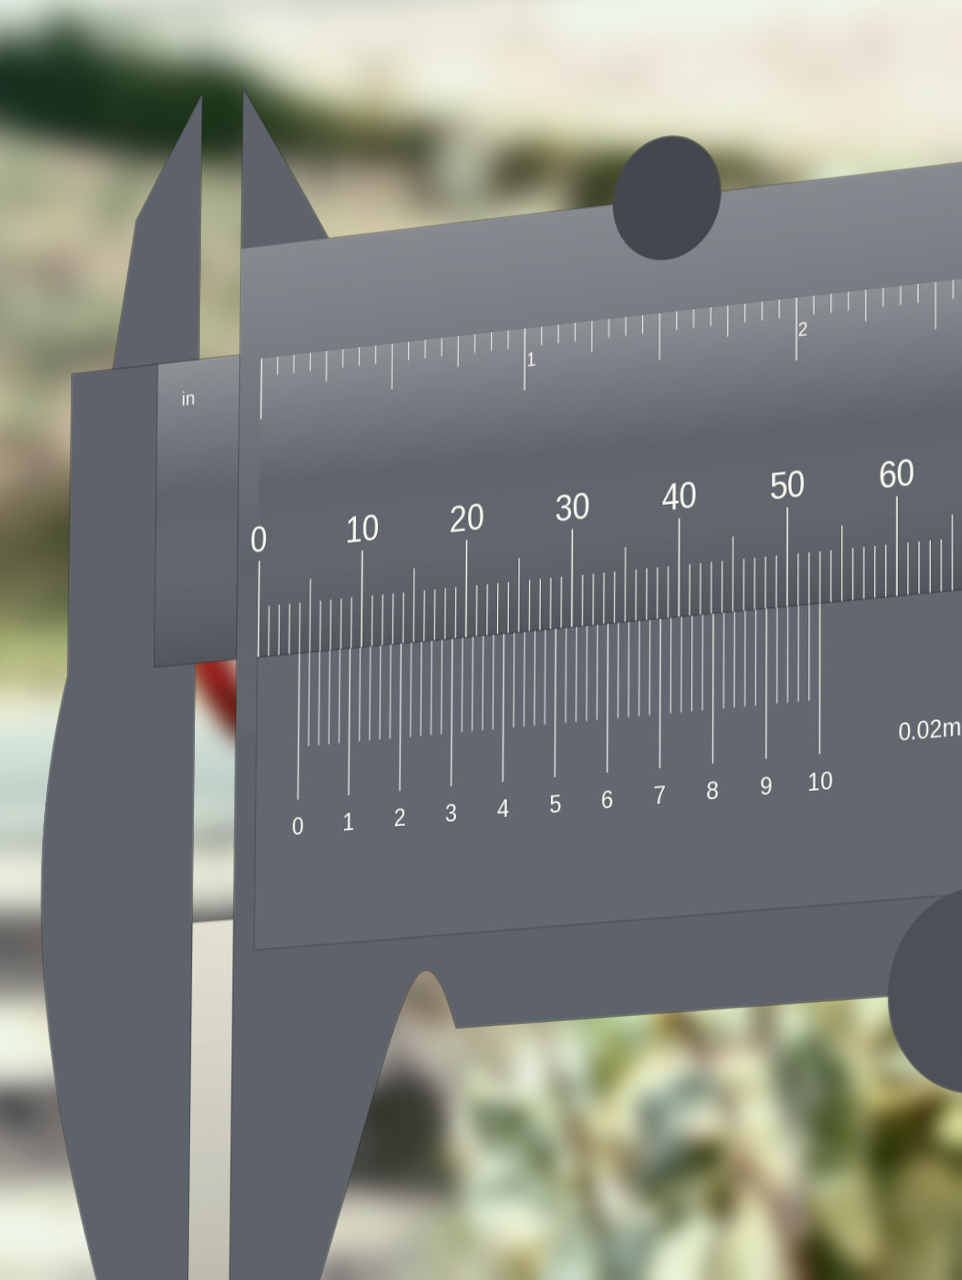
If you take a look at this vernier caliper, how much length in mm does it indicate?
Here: 4.0 mm
